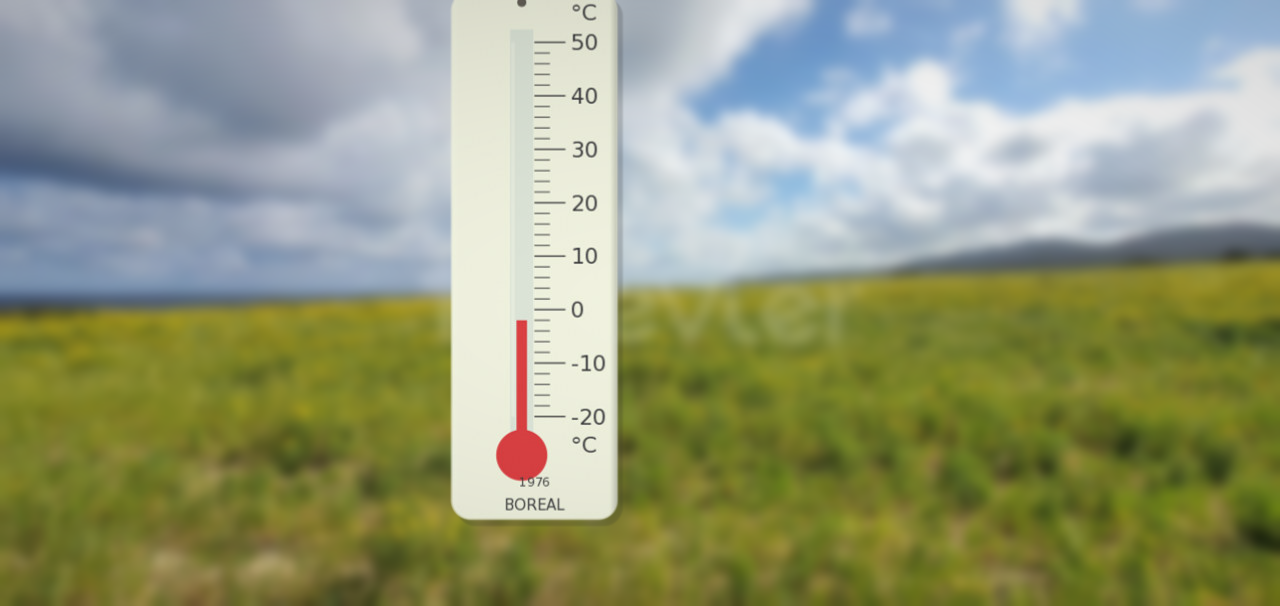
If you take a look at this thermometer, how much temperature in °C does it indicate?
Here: -2 °C
